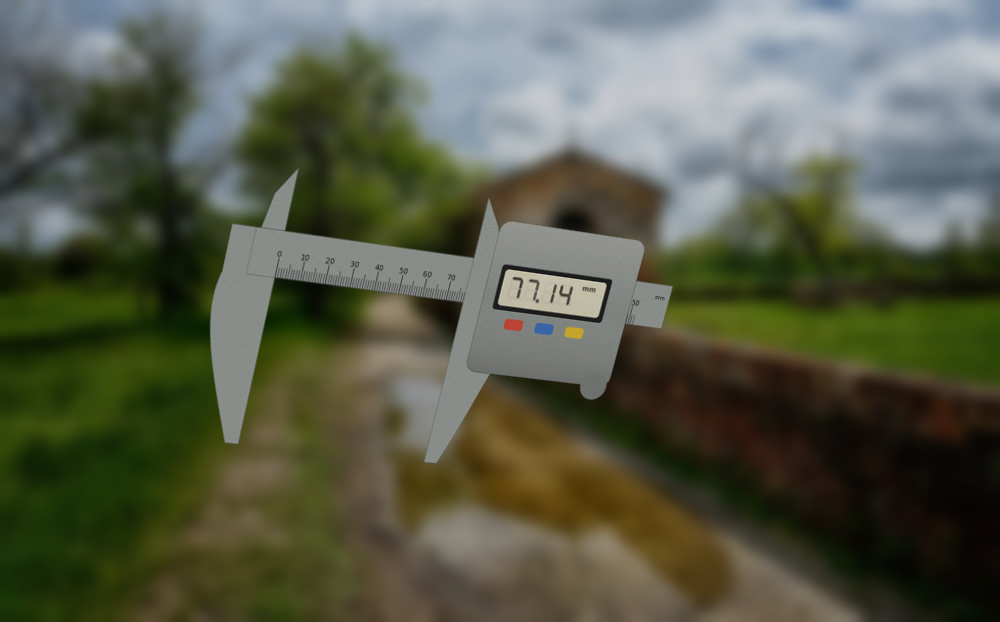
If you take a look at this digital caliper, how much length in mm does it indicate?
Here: 77.14 mm
